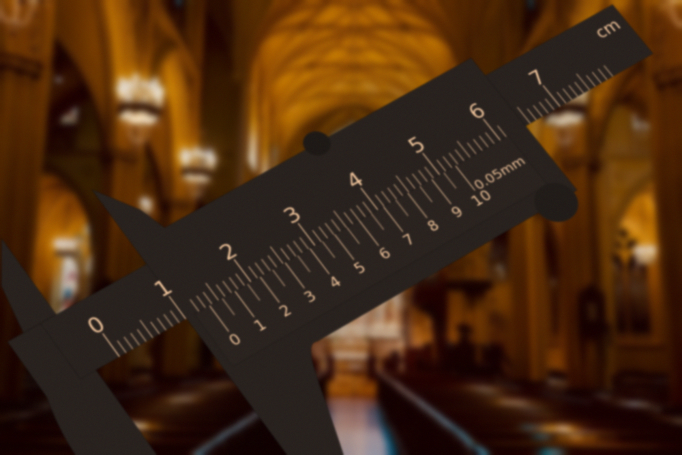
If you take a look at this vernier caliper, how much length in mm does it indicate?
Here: 13.6 mm
